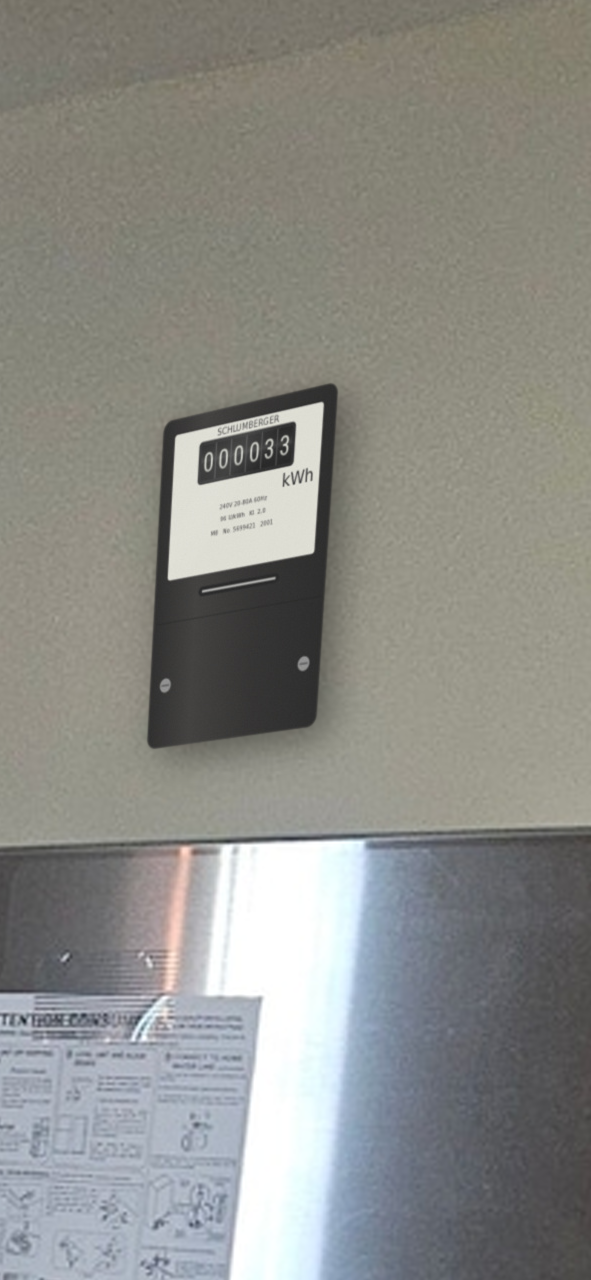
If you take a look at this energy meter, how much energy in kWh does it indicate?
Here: 33 kWh
